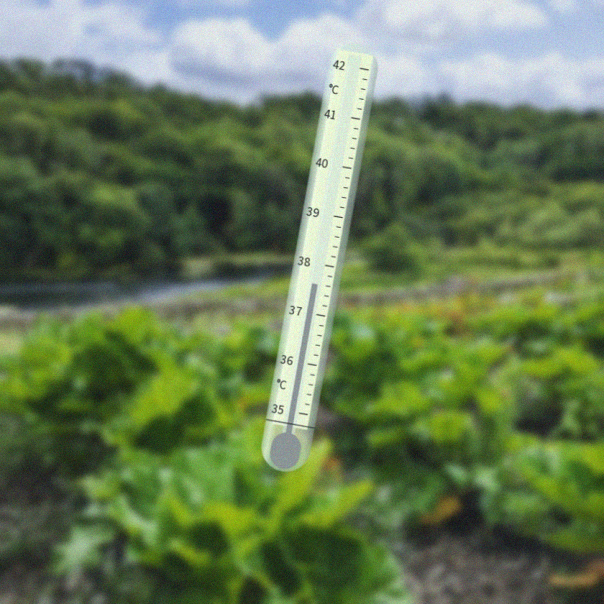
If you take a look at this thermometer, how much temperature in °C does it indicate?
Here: 37.6 °C
